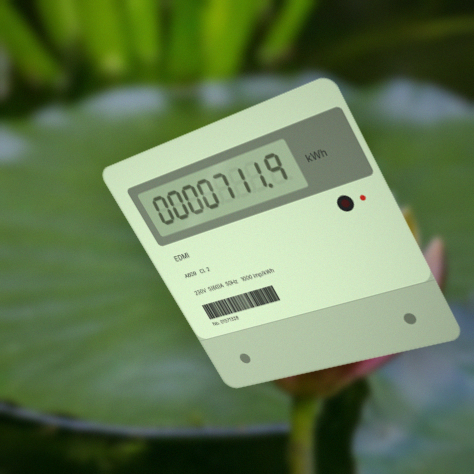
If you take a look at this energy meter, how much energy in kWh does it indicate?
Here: 711.9 kWh
